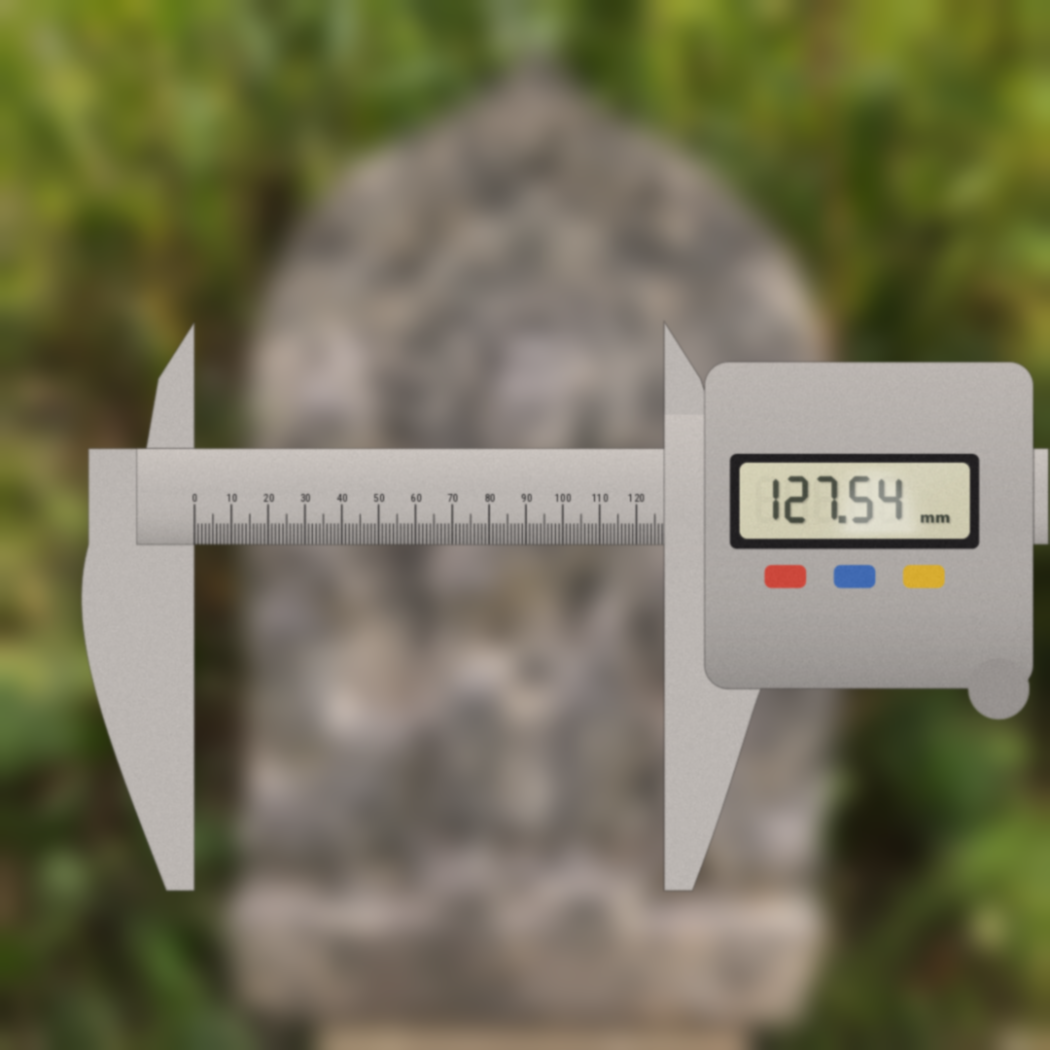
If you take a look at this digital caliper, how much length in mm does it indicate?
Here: 127.54 mm
